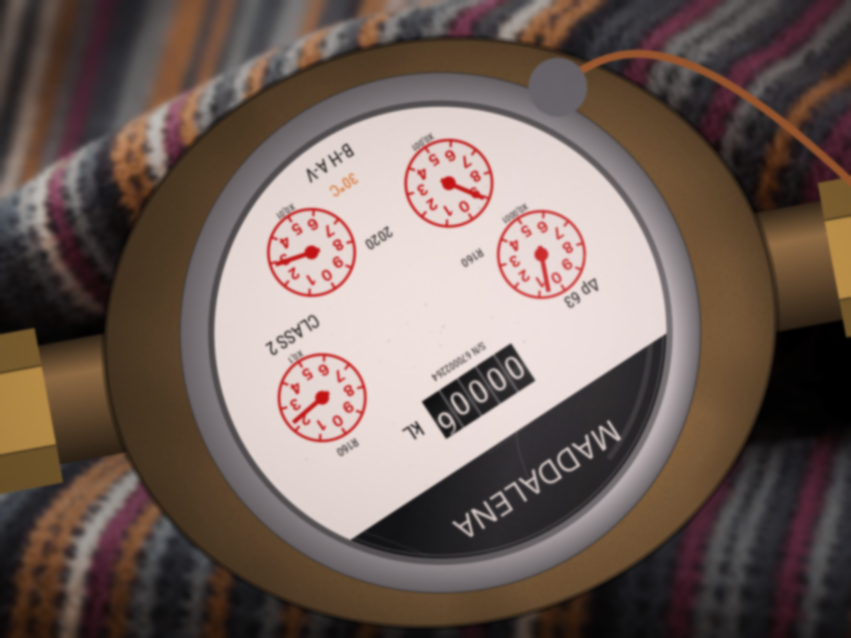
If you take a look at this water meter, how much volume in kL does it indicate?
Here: 6.2290 kL
